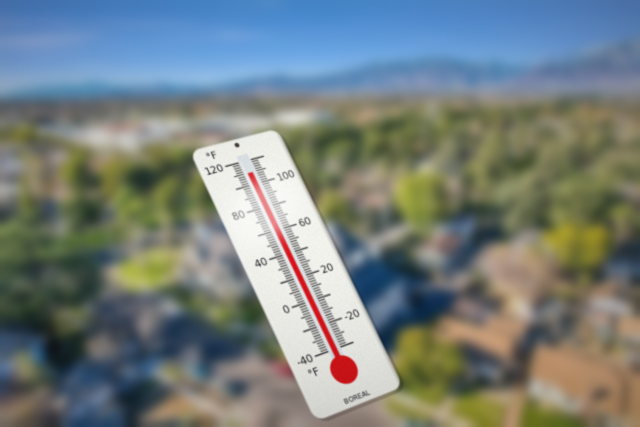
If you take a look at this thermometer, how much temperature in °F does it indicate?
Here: 110 °F
